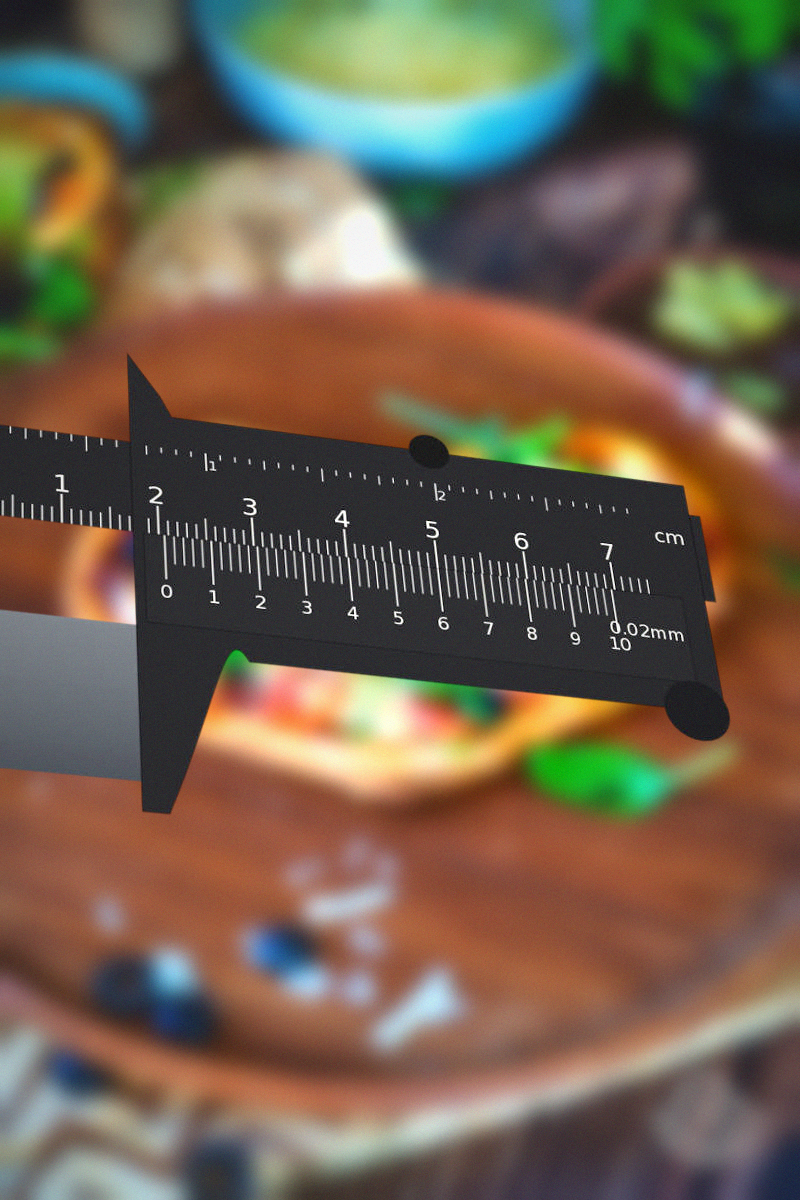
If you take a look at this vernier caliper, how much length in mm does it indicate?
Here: 20.6 mm
